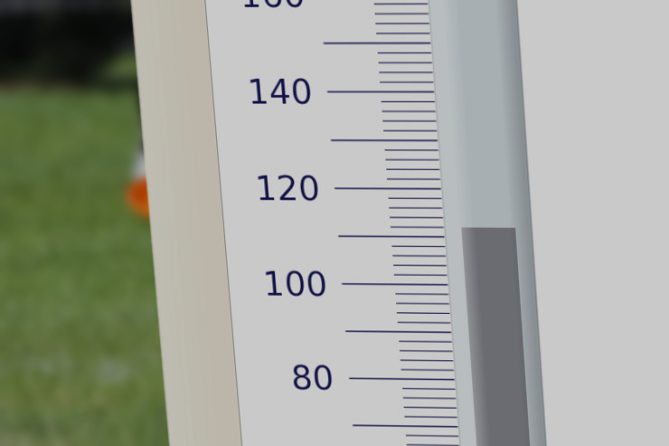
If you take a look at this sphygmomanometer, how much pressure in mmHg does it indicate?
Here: 112 mmHg
